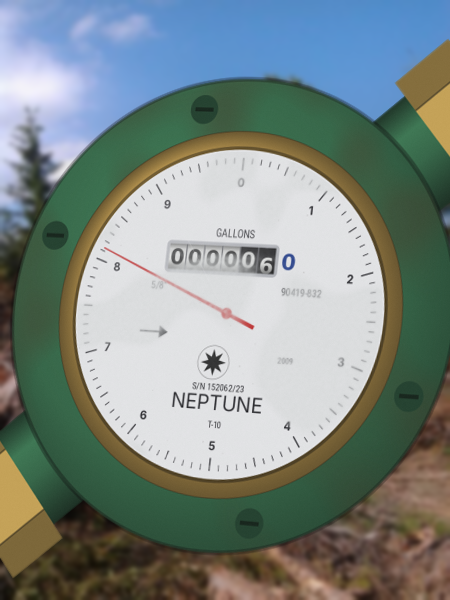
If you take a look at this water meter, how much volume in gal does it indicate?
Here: 58.1 gal
